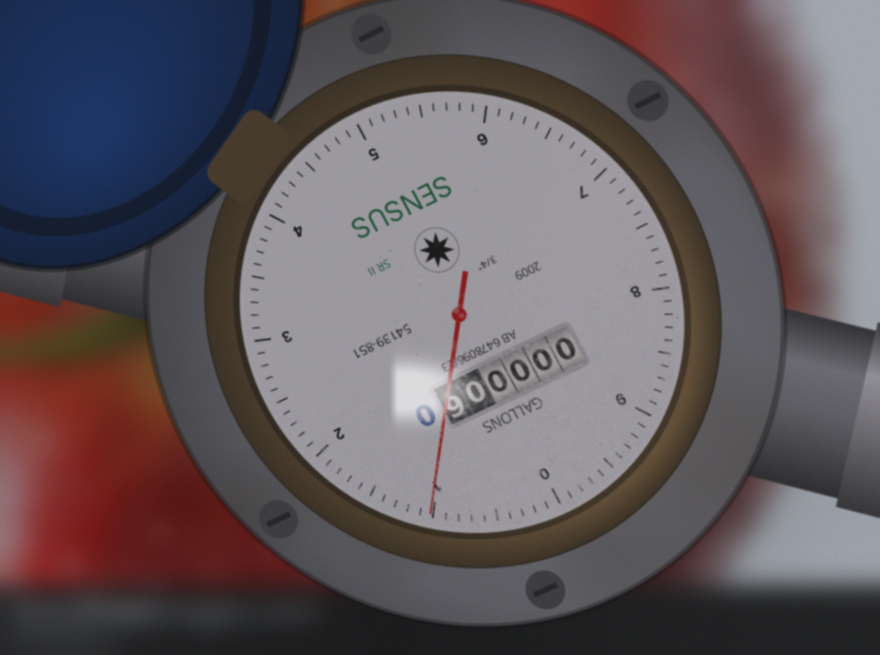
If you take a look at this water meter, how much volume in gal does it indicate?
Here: 61.0 gal
